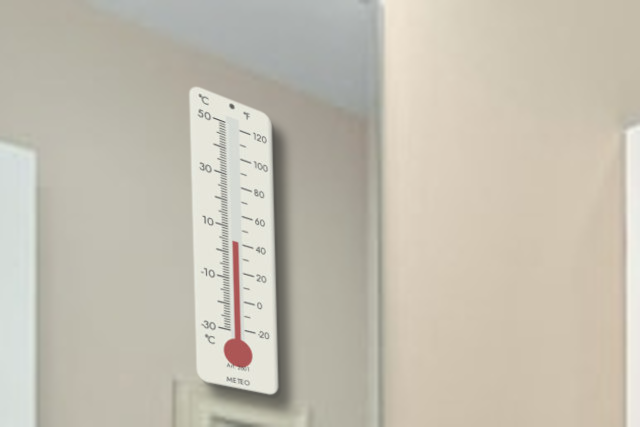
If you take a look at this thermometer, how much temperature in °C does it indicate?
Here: 5 °C
